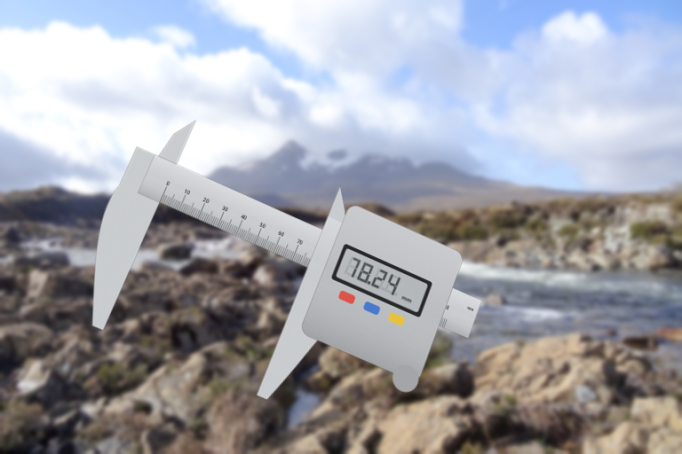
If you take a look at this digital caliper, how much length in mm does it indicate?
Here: 78.24 mm
